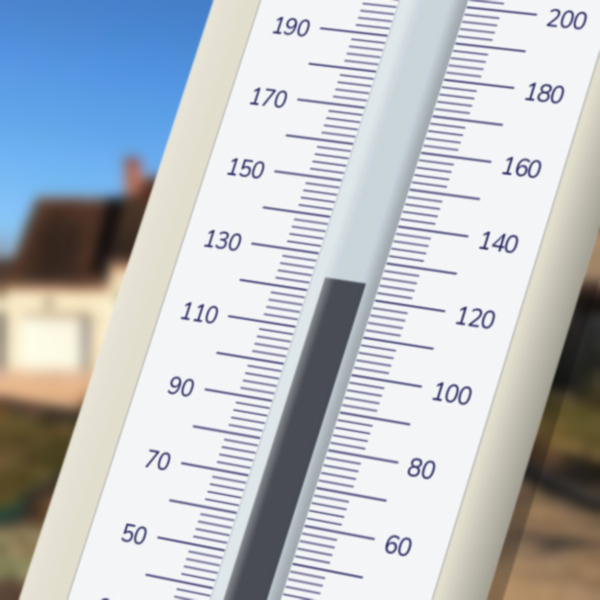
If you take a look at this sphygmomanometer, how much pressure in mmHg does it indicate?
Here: 124 mmHg
